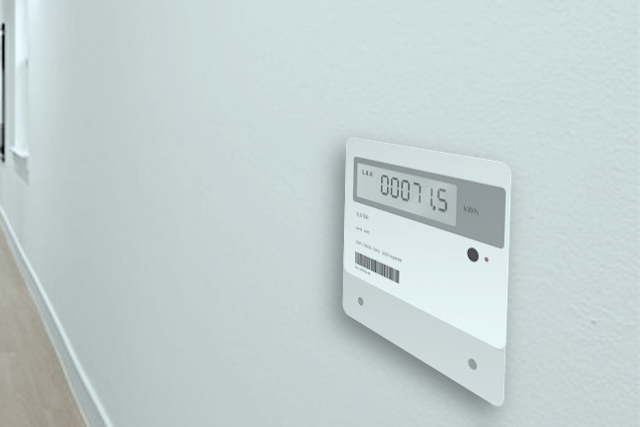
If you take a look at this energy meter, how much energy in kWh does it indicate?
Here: 71.5 kWh
